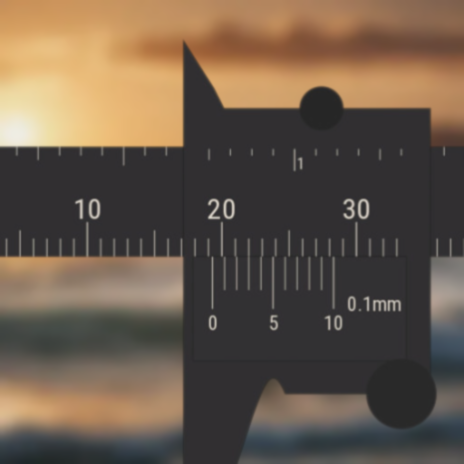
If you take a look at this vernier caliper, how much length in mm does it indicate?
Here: 19.3 mm
